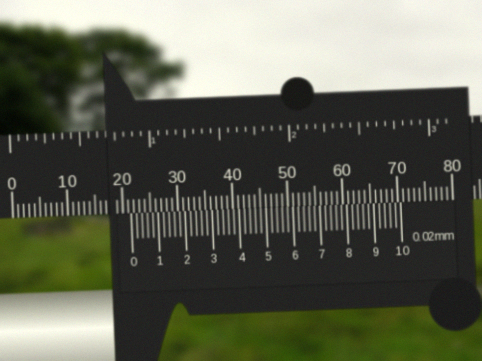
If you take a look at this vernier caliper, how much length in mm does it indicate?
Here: 21.5 mm
